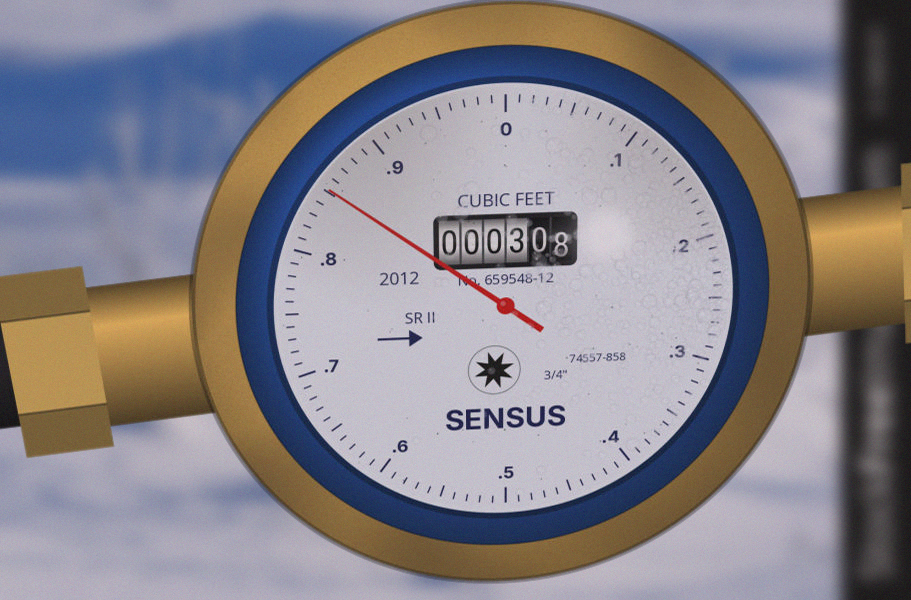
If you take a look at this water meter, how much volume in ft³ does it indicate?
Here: 307.85 ft³
